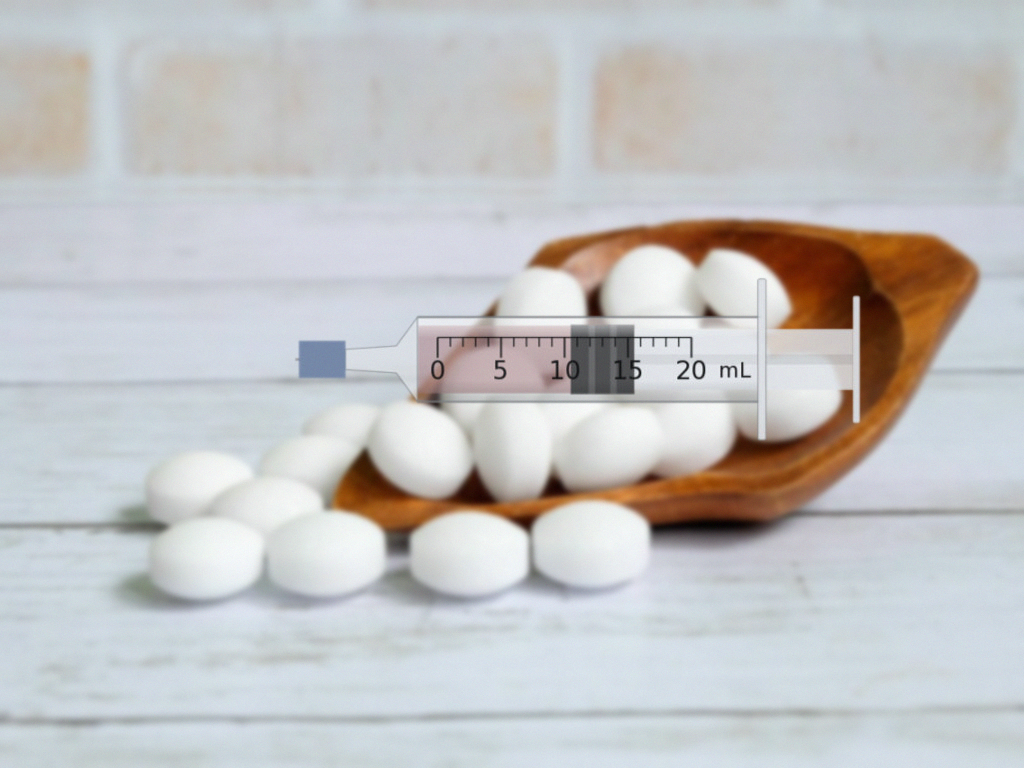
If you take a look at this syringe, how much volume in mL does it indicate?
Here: 10.5 mL
